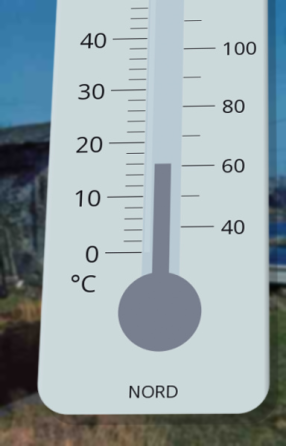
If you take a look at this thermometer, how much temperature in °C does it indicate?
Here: 16 °C
